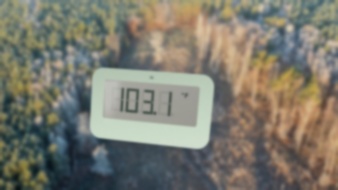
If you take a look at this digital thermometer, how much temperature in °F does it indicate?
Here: 103.1 °F
